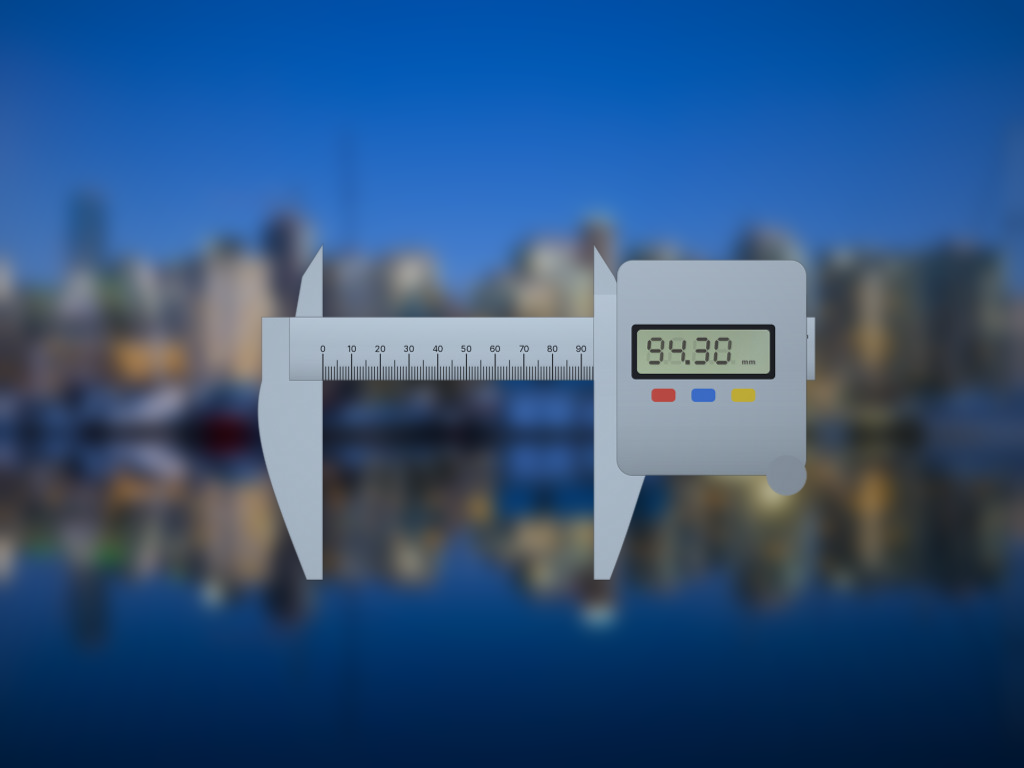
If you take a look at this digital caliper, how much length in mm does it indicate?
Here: 94.30 mm
